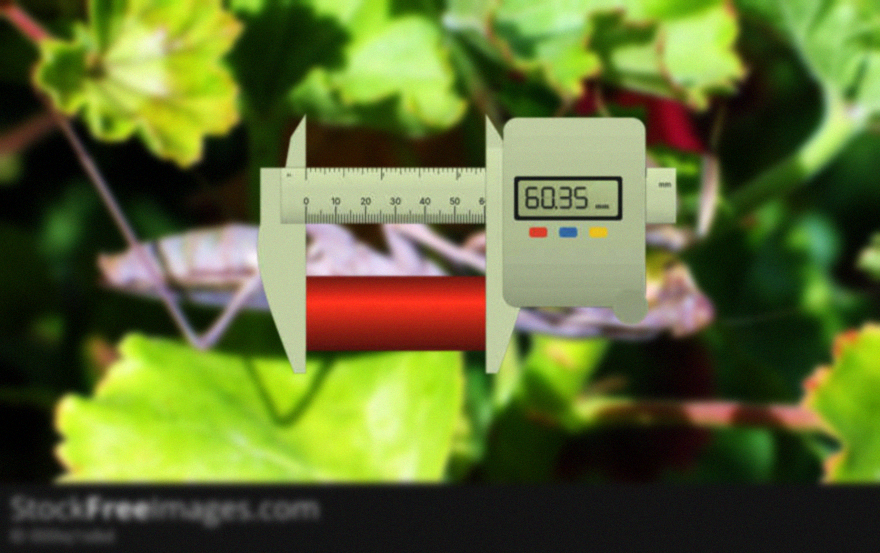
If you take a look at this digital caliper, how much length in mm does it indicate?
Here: 60.35 mm
